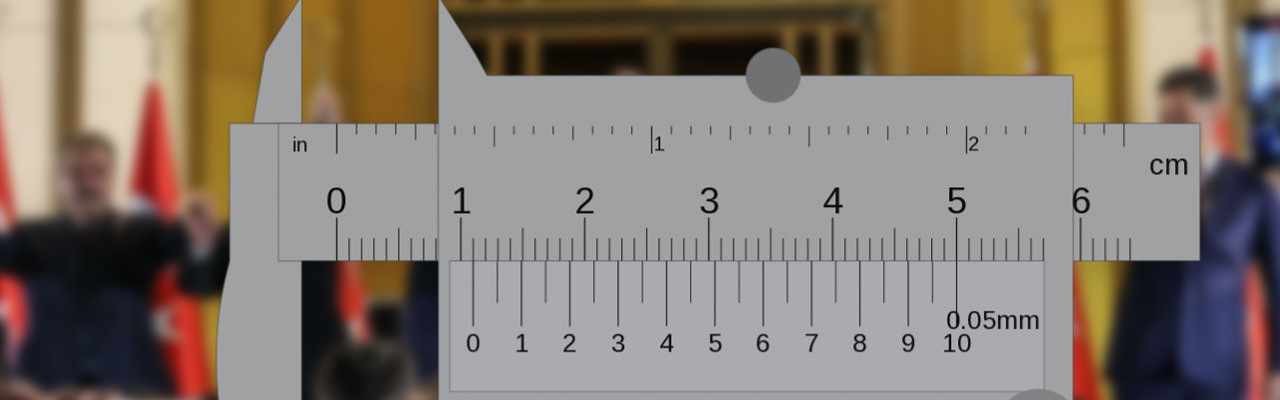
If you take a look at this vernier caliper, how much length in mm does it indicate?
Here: 11.0 mm
